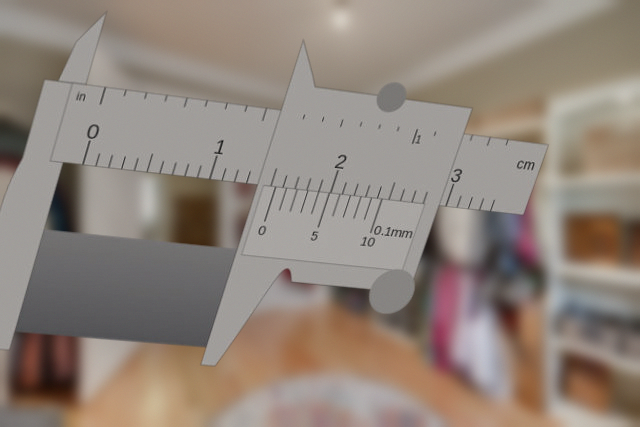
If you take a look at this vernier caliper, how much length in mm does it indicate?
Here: 15.4 mm
